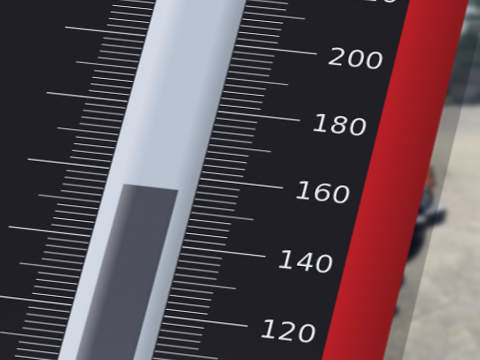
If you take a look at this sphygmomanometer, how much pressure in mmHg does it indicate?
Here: 156 mmHg
